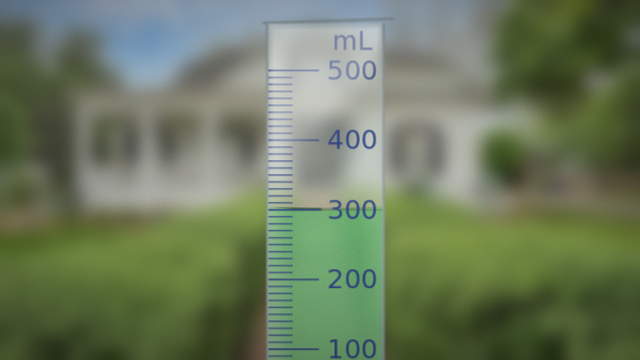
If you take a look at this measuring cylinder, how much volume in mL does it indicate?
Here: 300 mL
